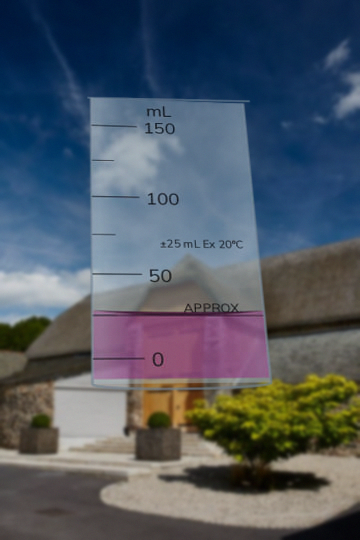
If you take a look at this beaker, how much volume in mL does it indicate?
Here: 25 mL
